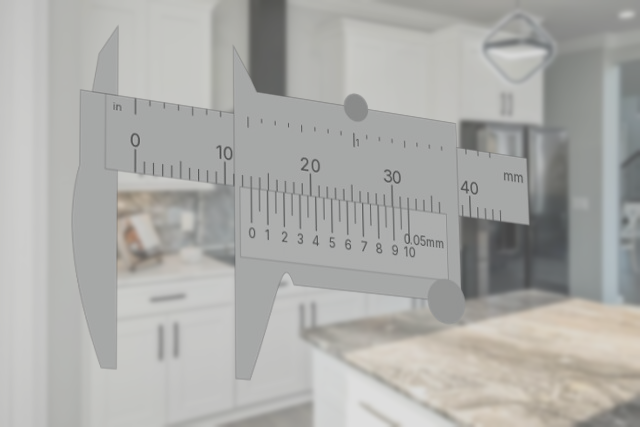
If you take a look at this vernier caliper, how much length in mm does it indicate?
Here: 13.0 mm
